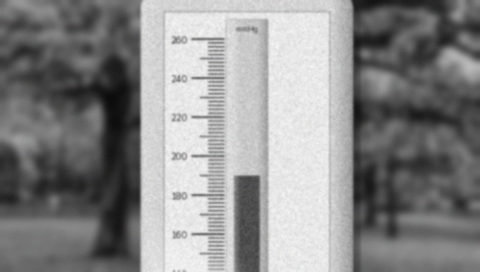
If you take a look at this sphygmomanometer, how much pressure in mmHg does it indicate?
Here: 190 mmHg
